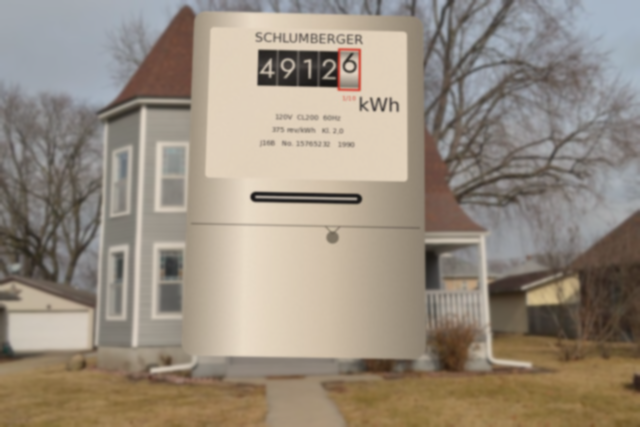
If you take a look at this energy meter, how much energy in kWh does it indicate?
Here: 4912.6 kWh
